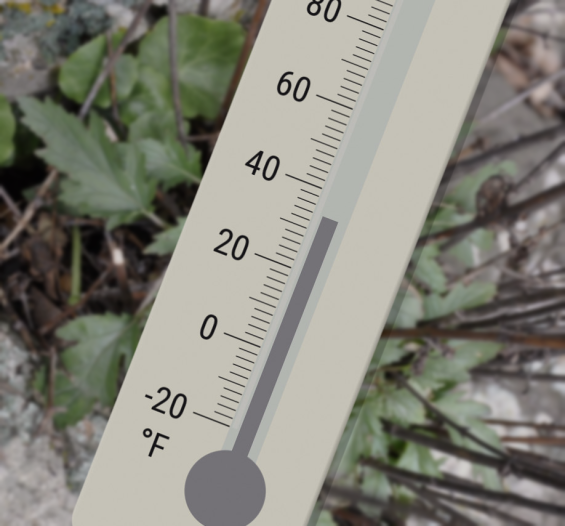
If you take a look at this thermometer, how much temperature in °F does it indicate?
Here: 34 °F
